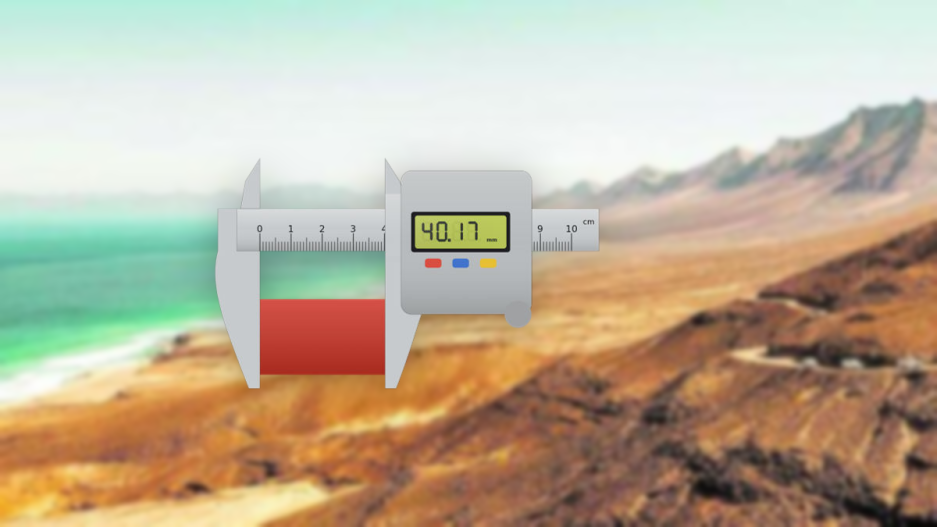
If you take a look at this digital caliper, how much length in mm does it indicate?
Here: 40.17 mm
